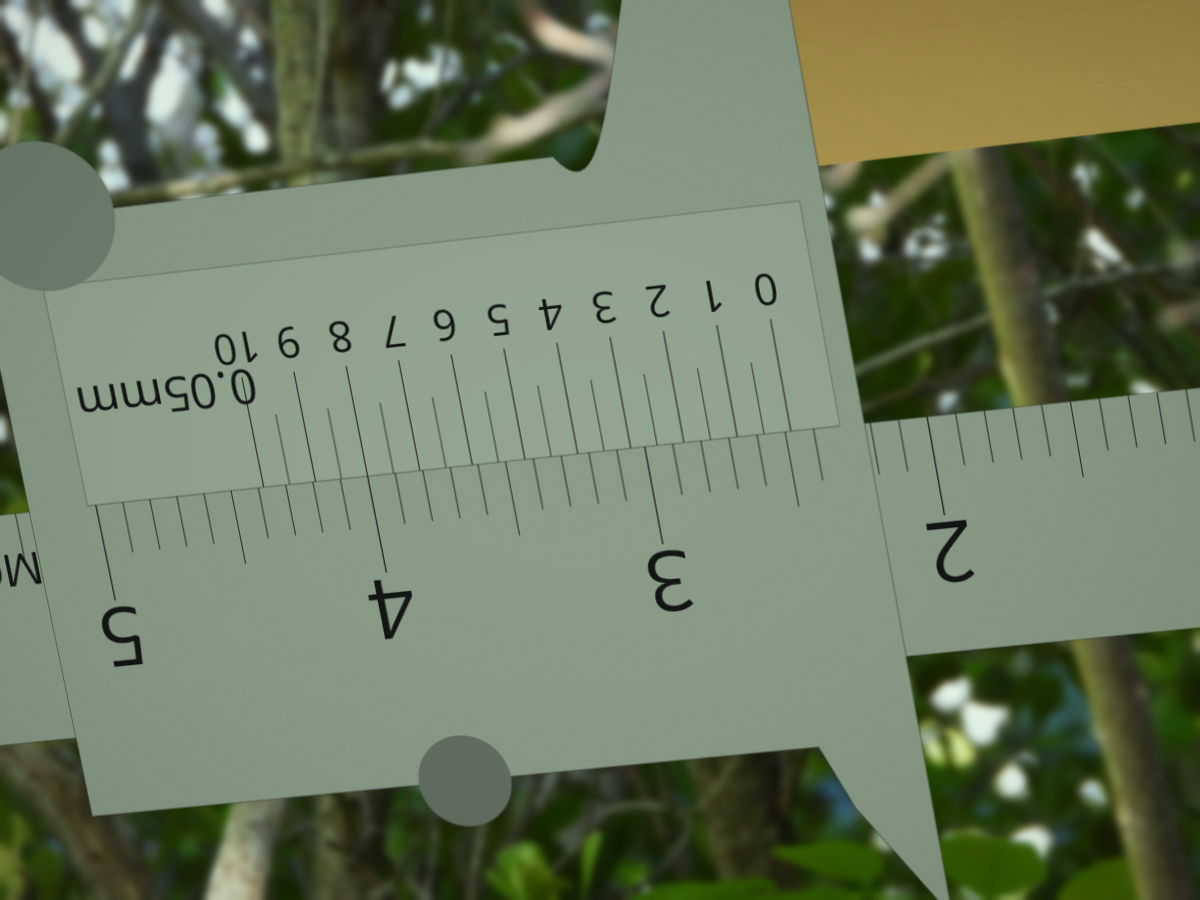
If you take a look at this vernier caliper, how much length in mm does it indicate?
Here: 24.80 mm
